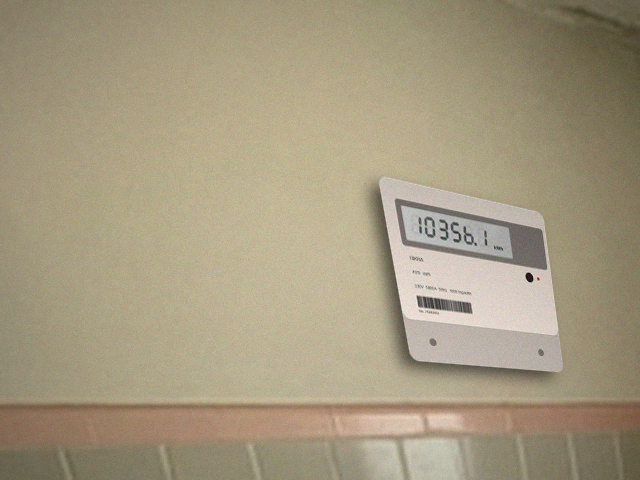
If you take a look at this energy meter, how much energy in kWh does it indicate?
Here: 10356.1 kWh
